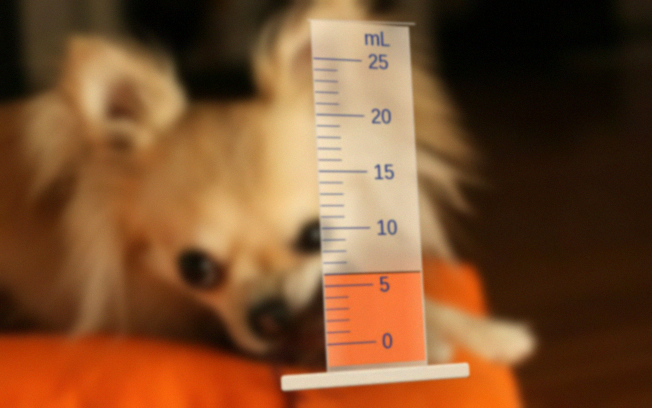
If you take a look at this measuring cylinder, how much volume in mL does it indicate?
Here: 6 mL
